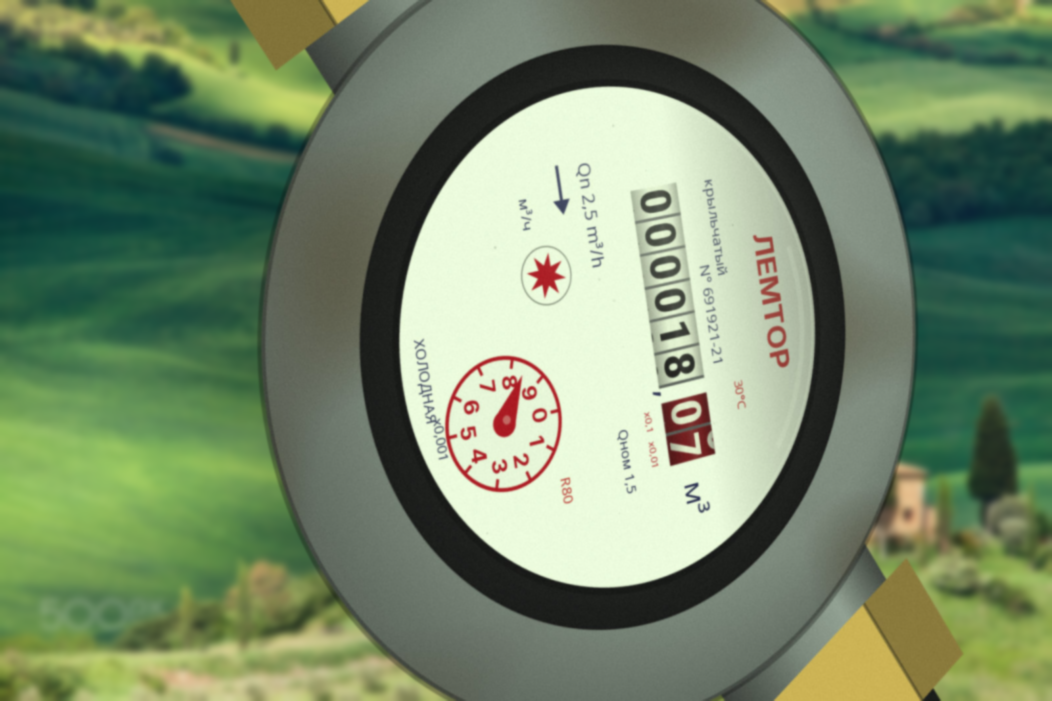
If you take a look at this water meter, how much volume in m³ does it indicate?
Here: 18.068 m³
